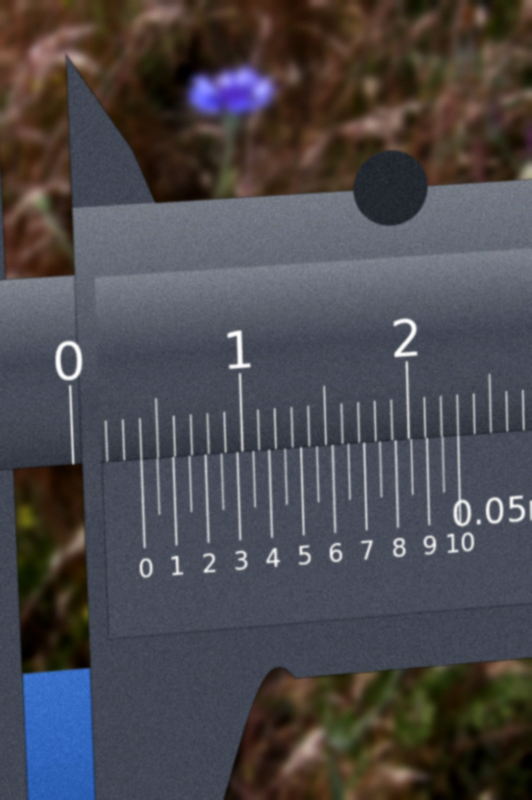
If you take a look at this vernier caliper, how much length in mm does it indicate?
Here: 4.0 mm
